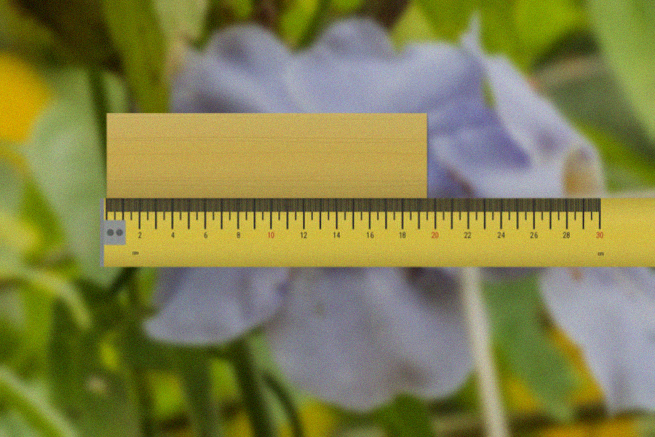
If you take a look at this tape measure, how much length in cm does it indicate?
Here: 19.5 cm
